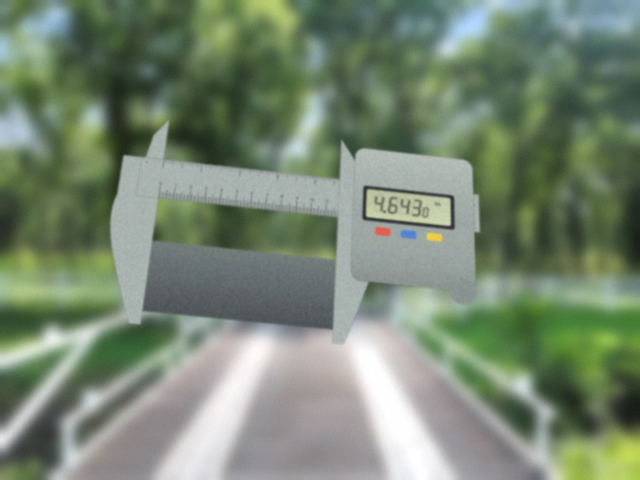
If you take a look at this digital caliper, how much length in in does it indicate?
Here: 4.6430 in
